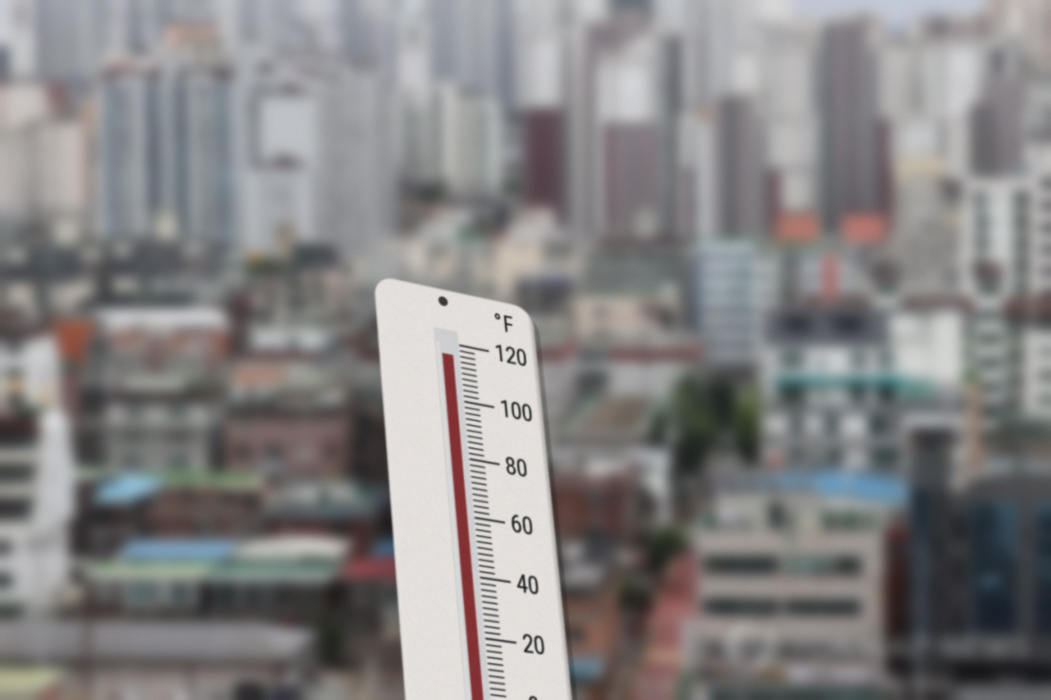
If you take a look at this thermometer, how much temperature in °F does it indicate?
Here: 116 °F
